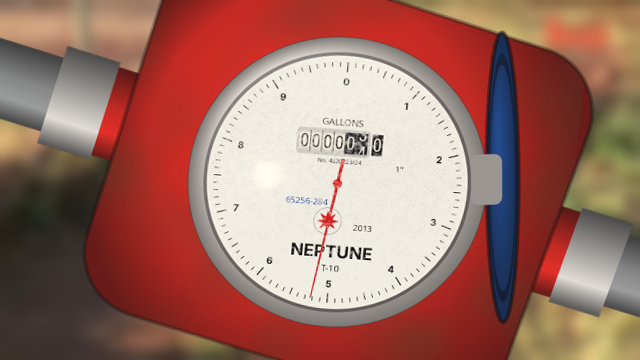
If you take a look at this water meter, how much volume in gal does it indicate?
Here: 35.2 gal
